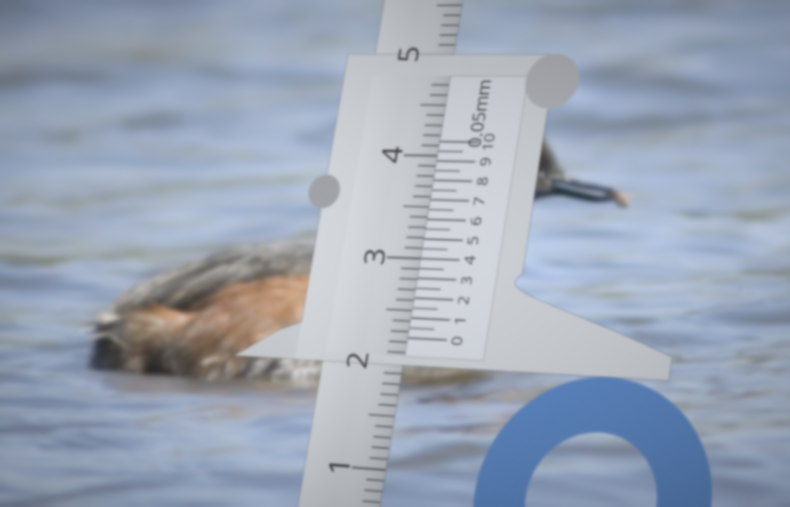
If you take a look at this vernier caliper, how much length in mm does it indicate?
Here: 22.4 mm
